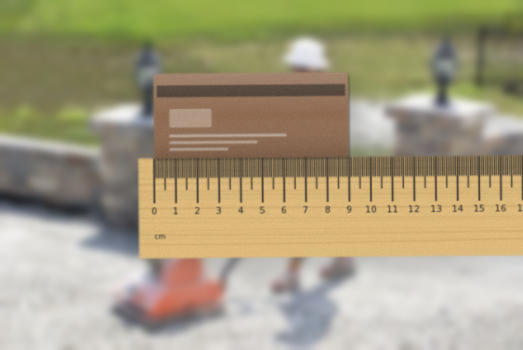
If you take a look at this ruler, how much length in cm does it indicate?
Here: 9 cm
